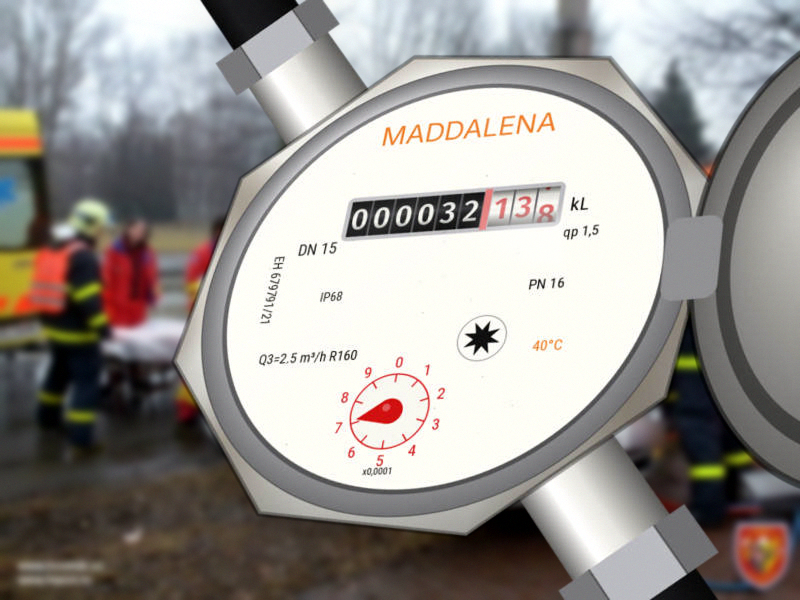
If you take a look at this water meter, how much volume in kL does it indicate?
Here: 32.1377 kL
